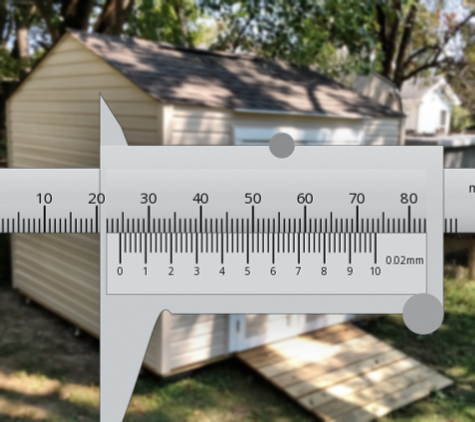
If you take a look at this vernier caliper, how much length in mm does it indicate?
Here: 24.5 mm
